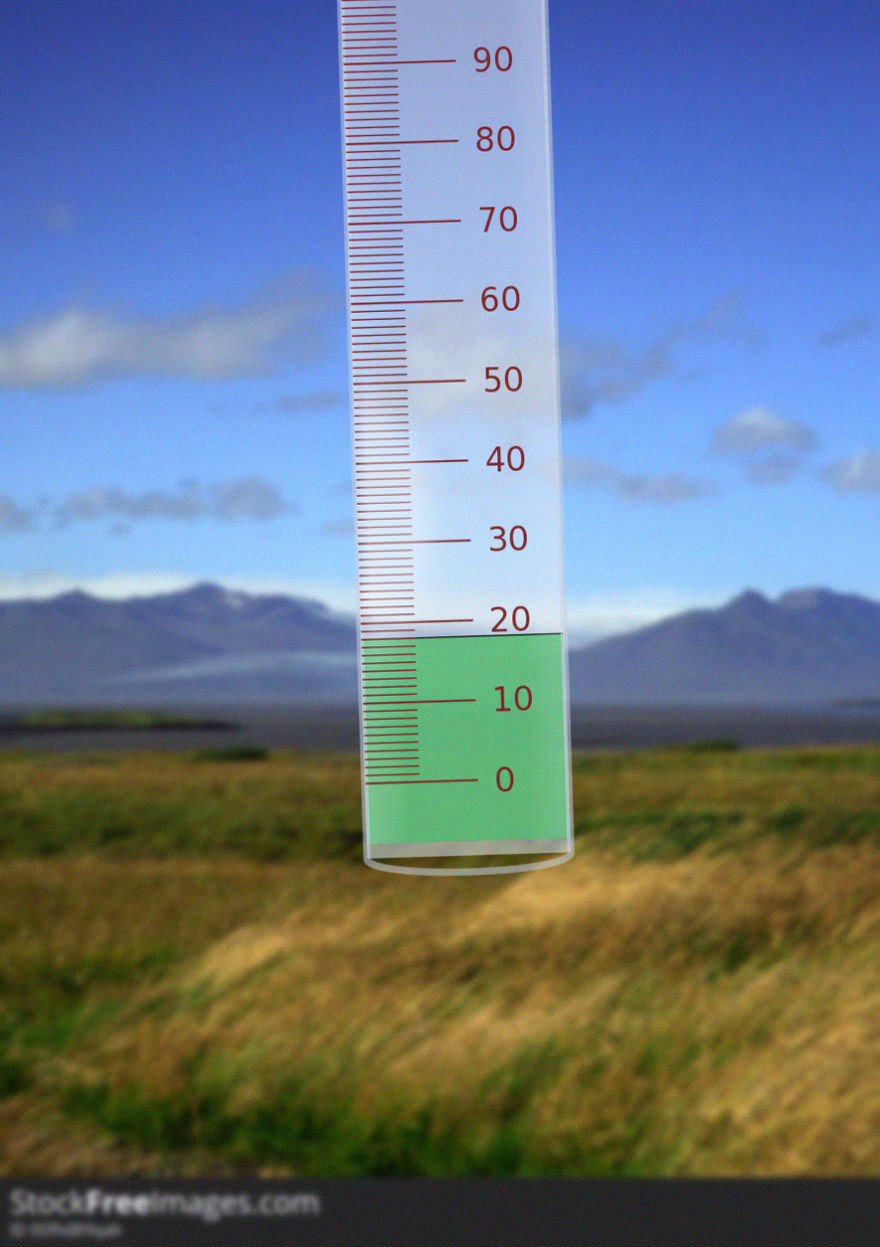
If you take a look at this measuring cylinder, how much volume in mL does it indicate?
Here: 18 mL
